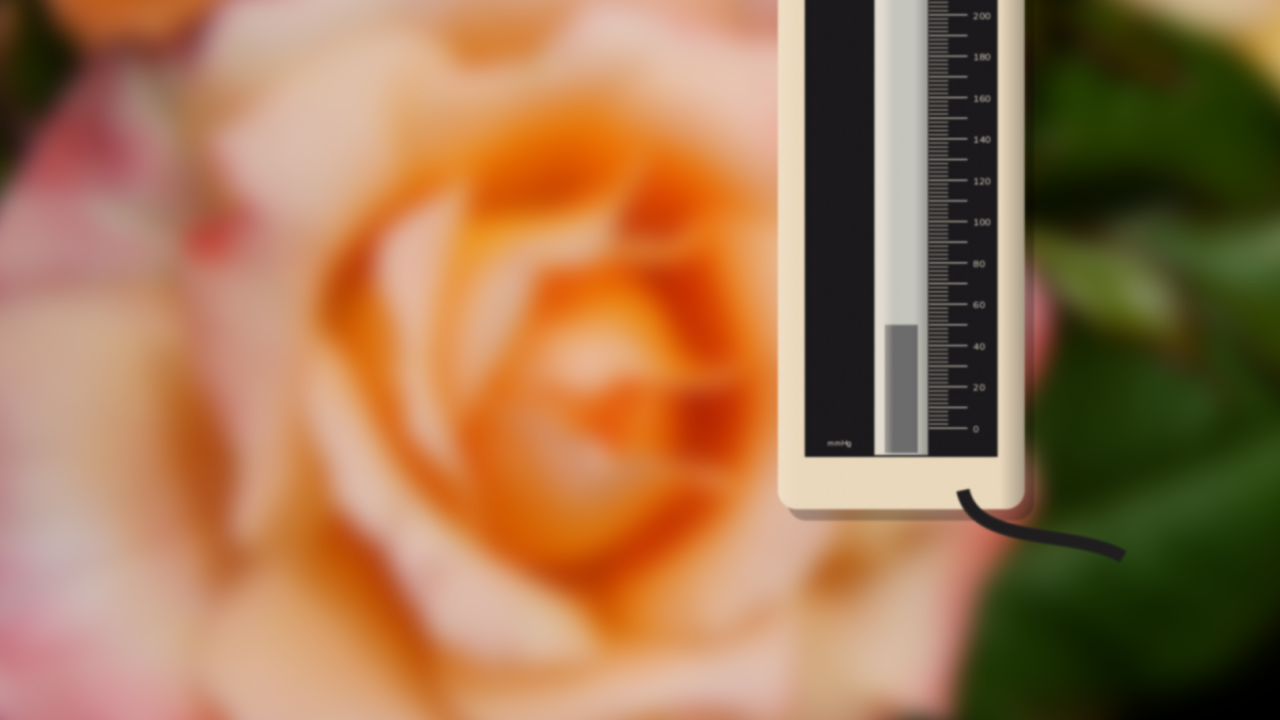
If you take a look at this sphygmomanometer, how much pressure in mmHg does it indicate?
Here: 50 mmHg
